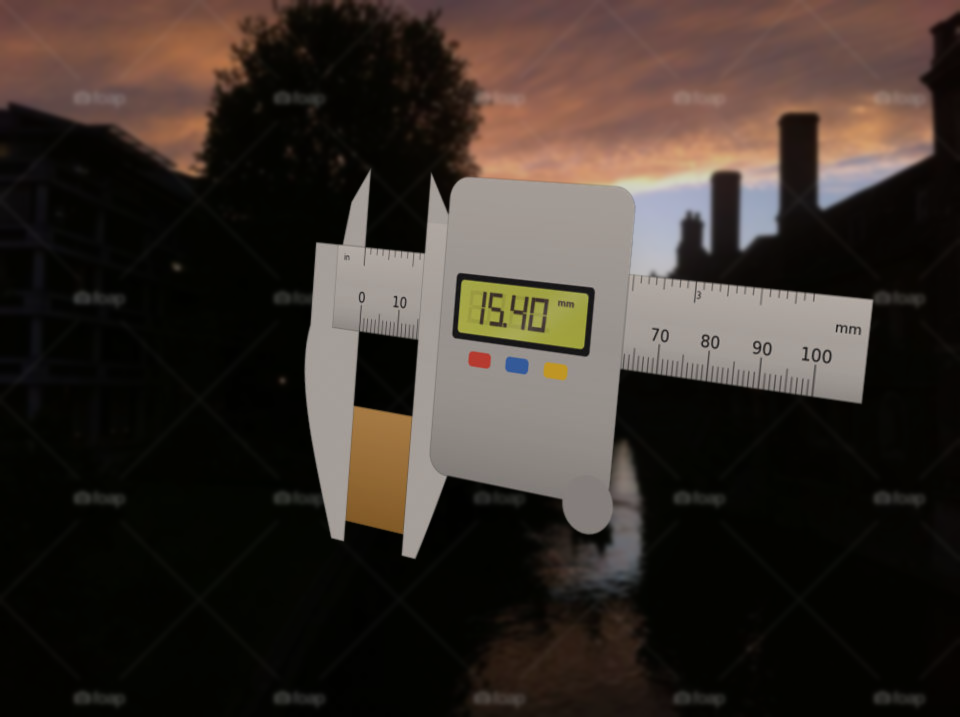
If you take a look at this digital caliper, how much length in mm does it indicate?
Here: 15.40 mm
